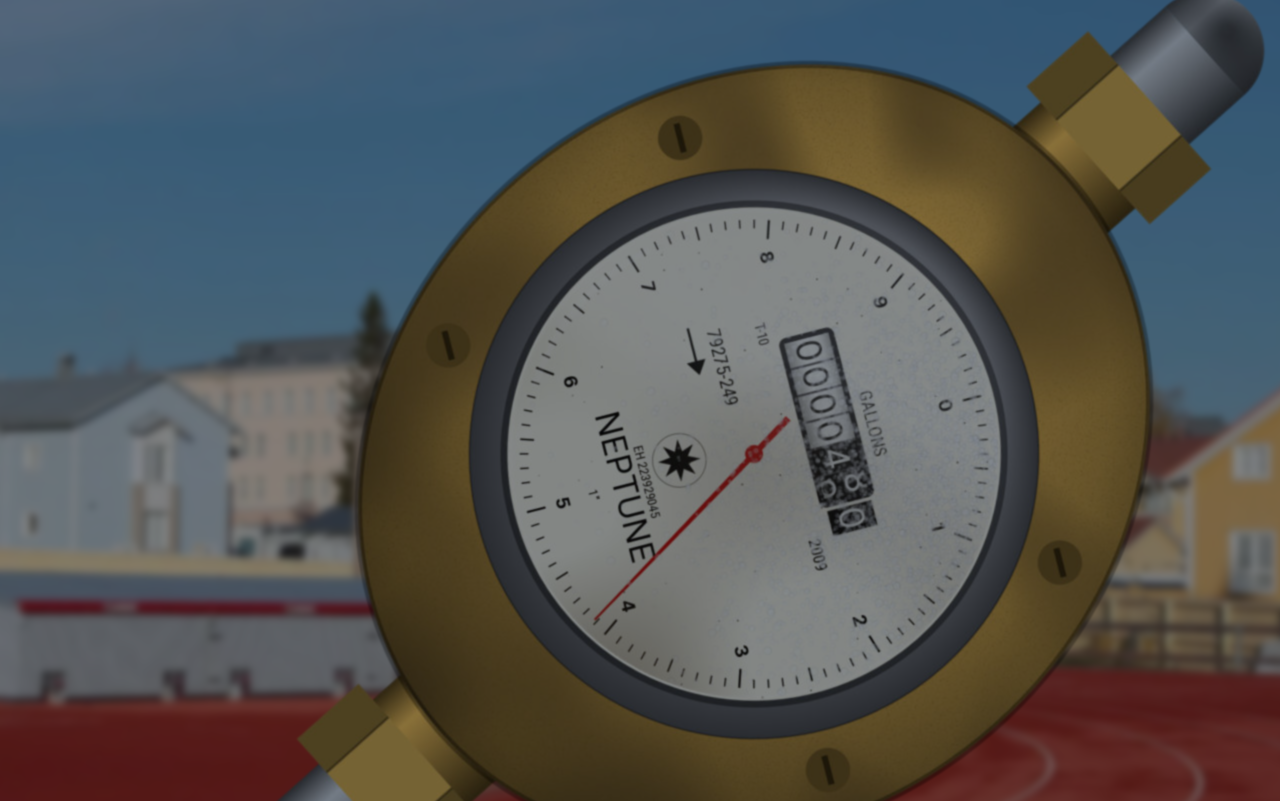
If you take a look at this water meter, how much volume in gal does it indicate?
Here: 484.1 gal
